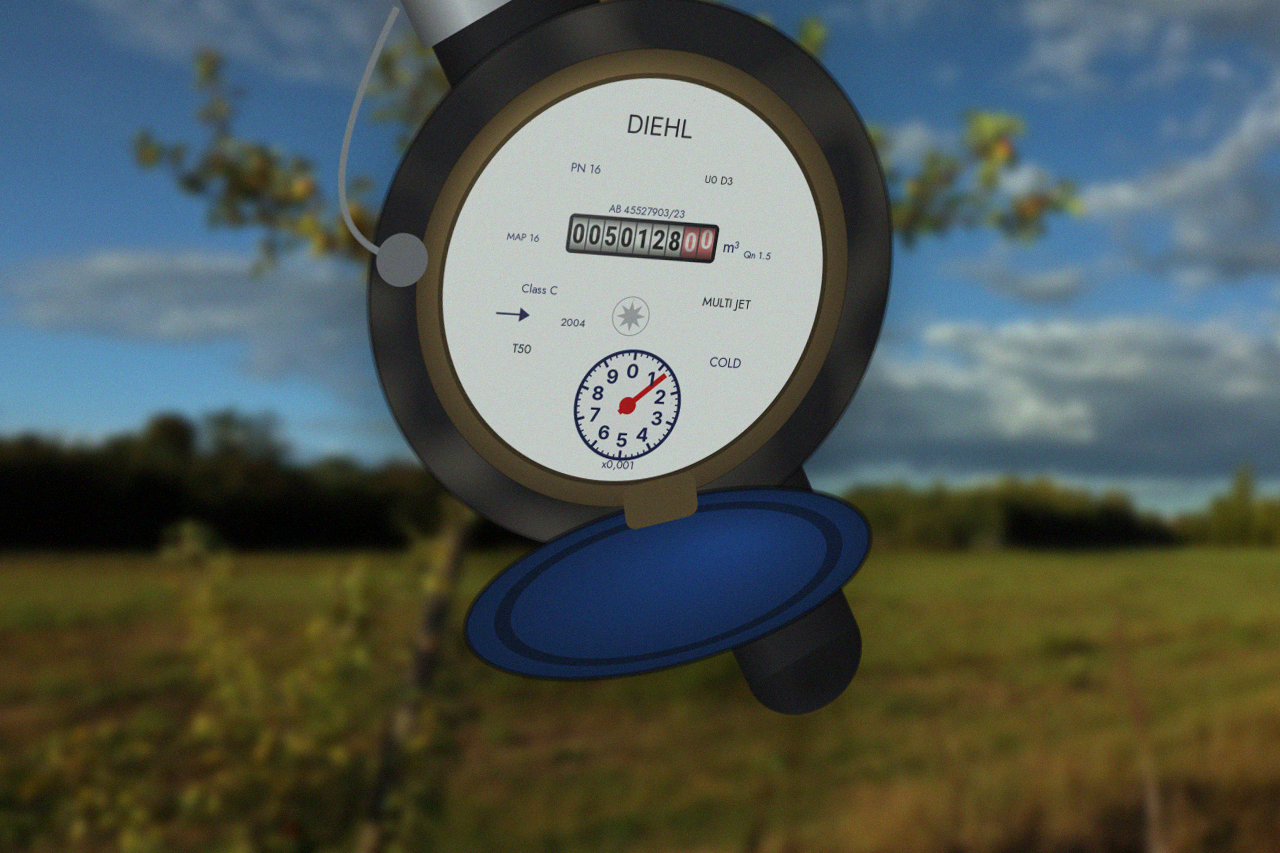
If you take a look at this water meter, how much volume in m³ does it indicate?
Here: 50128.001 m³
